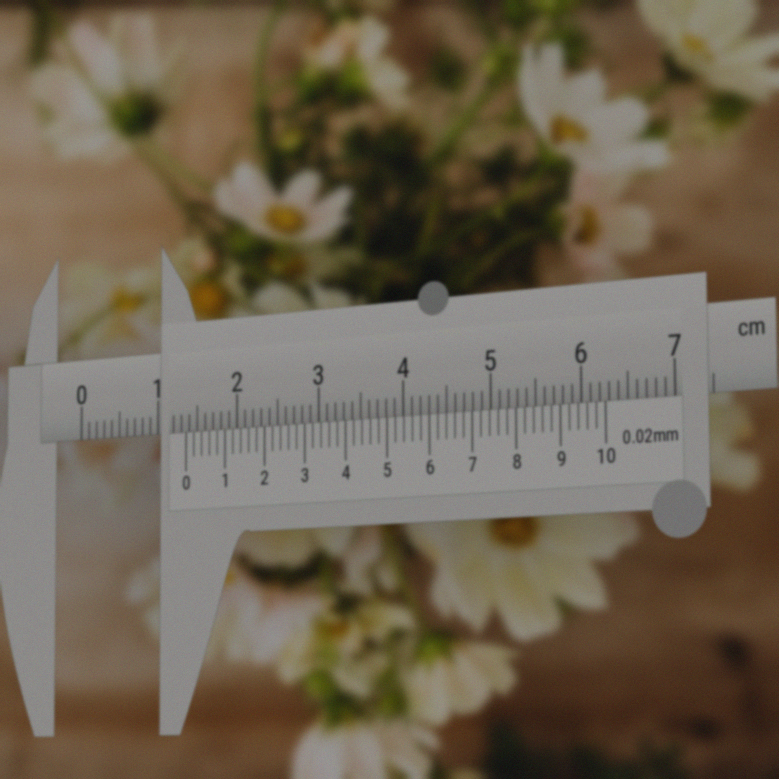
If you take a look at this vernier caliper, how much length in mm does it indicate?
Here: 13.6 mm
